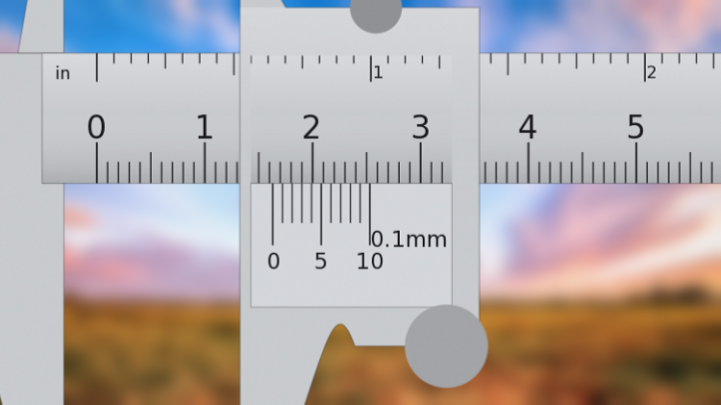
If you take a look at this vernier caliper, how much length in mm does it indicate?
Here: 16.3 mm
